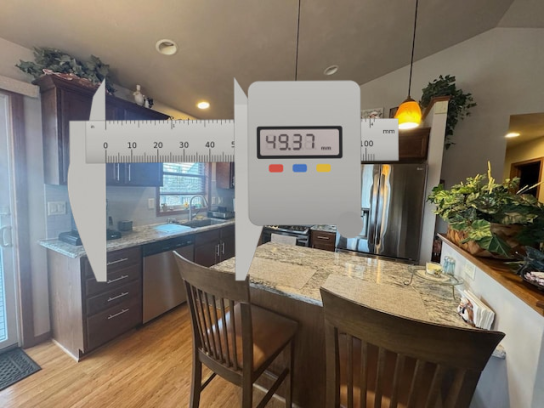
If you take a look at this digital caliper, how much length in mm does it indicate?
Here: 49.37 mm
